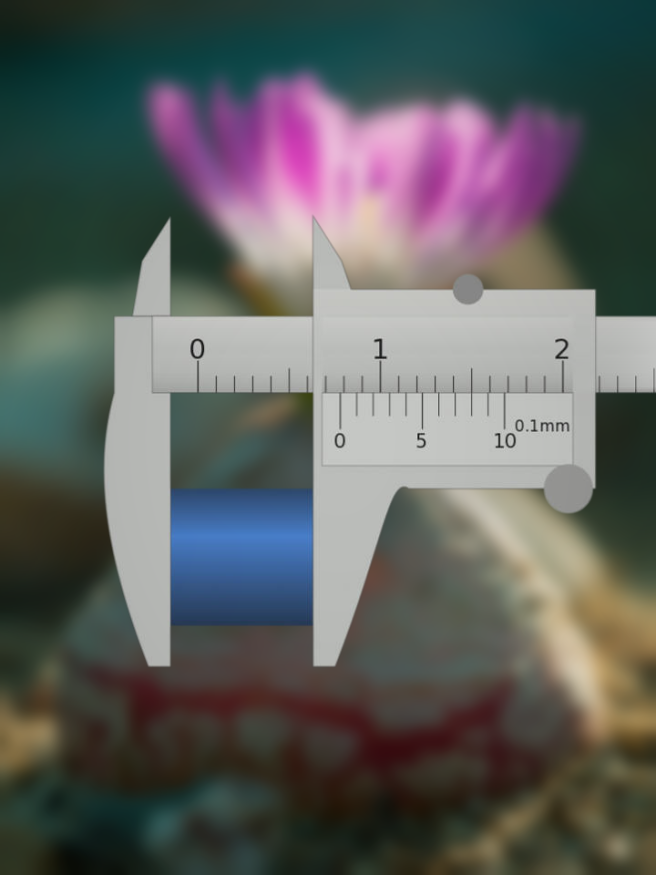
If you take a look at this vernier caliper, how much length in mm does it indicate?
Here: 7.8 mm
